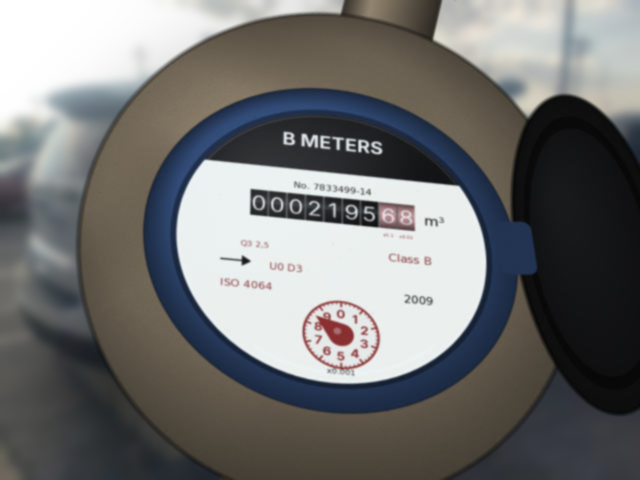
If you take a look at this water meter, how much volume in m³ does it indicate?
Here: 2195.688 m³
